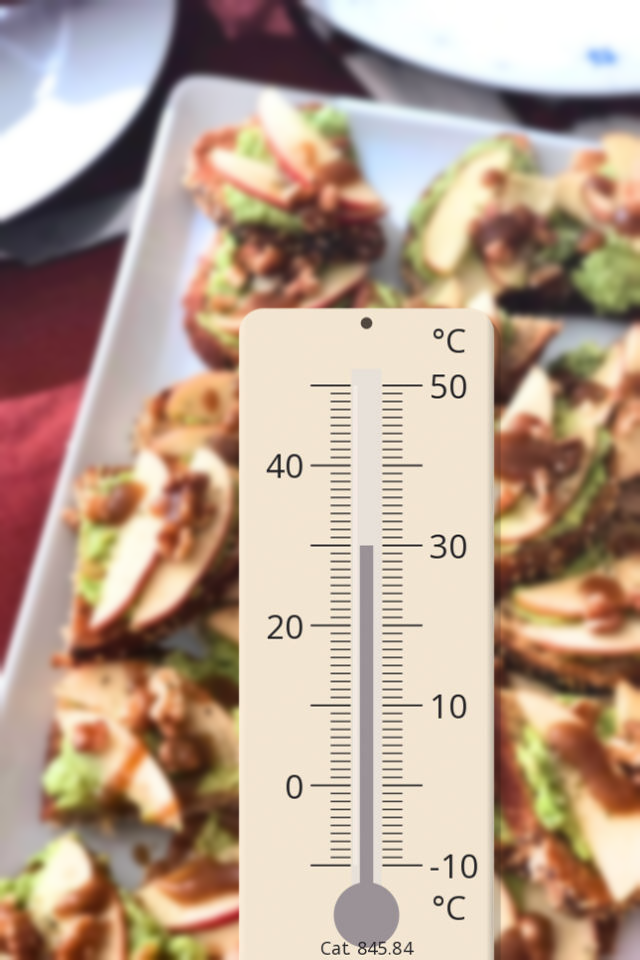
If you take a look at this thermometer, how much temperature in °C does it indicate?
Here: 30 °C
